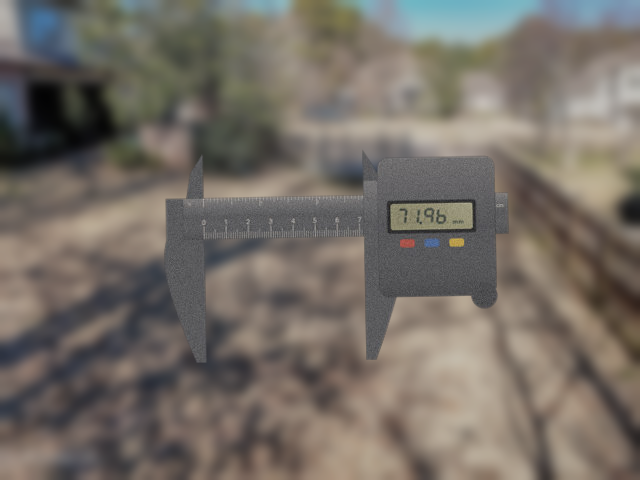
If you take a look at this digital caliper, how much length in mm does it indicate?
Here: 71.96 mm
